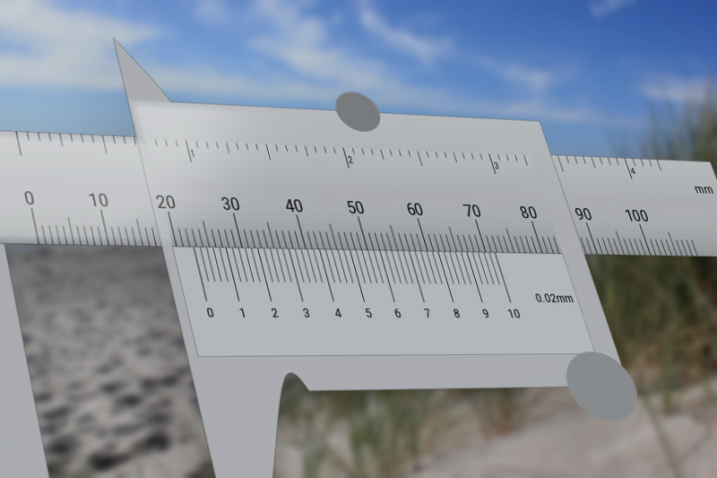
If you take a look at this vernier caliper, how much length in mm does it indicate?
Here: 22.6 mm
